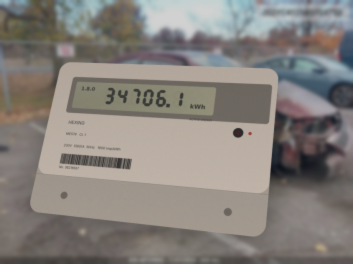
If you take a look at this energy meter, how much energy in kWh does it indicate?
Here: 34706.1 kWh
